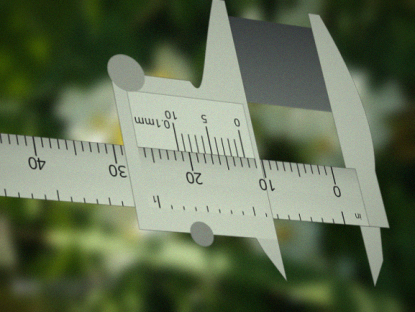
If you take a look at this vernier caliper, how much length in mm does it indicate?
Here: 12.4 mm
